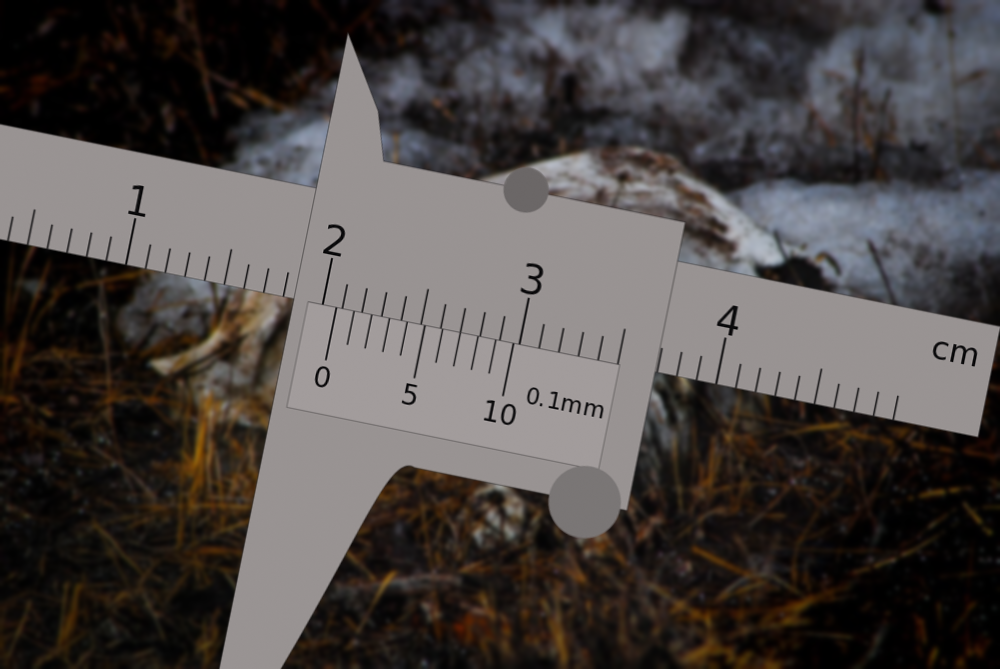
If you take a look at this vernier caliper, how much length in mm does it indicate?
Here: 20.7 mm
